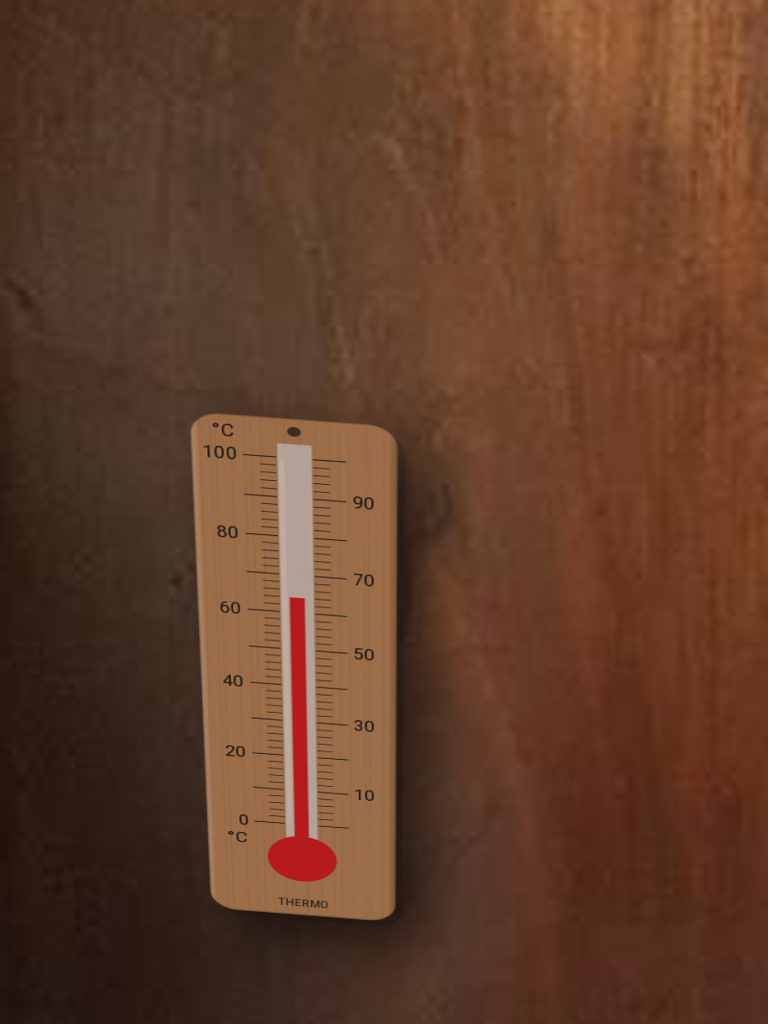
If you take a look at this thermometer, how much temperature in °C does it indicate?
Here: 64 °C
